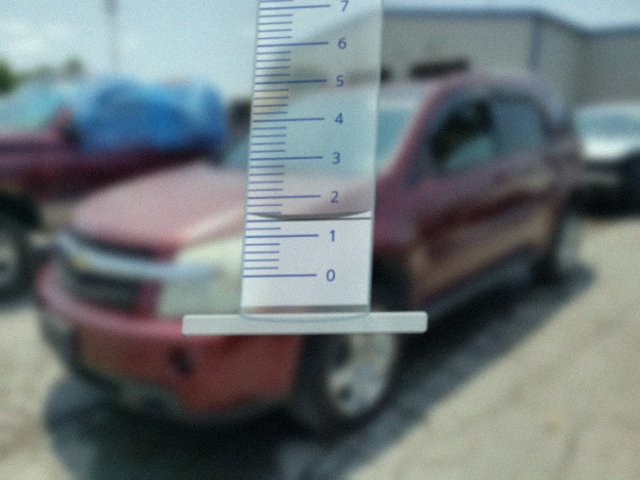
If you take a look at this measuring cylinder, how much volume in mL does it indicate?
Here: 1.4 mL
